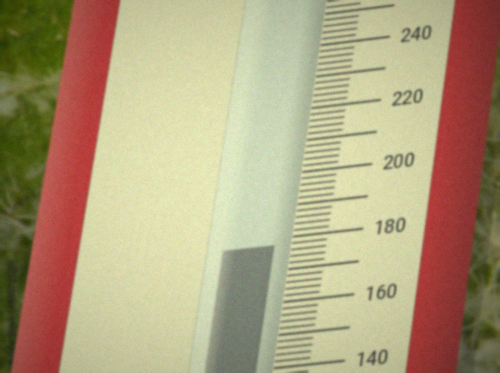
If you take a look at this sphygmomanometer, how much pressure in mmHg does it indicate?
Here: 178 mmHg
